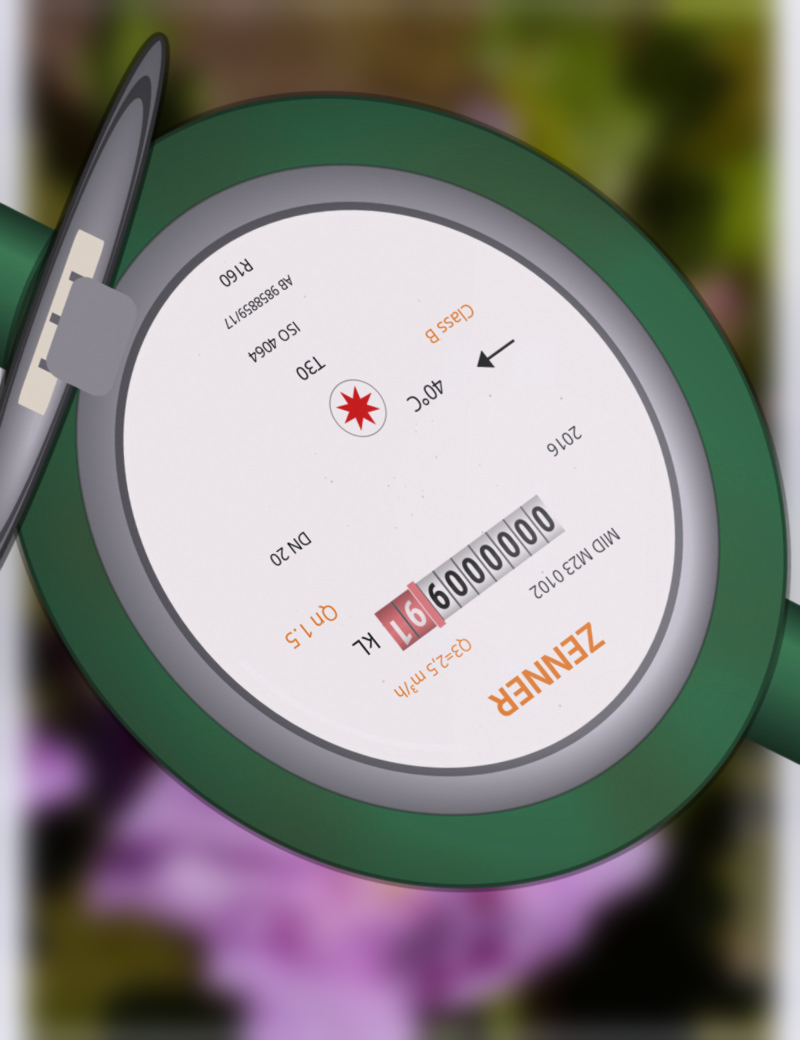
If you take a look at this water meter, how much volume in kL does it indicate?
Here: 9.91 kL
